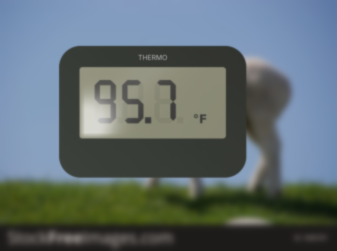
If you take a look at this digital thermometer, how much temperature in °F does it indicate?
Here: 95.7 °F
